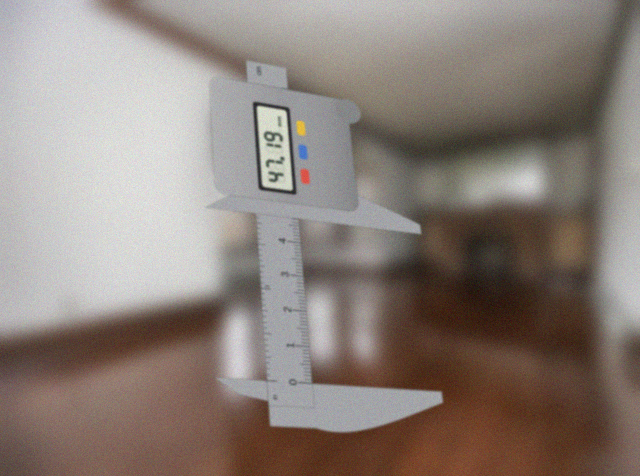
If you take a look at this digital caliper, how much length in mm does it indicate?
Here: 47.19 mm
